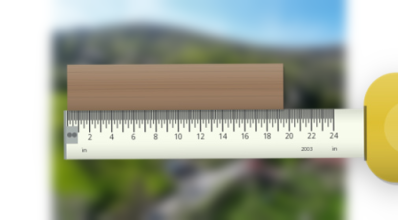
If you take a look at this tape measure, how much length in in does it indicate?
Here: 19.5 in
